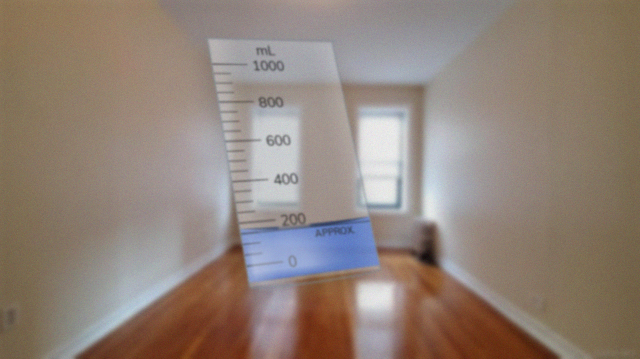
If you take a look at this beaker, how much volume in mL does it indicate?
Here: 150 mL
